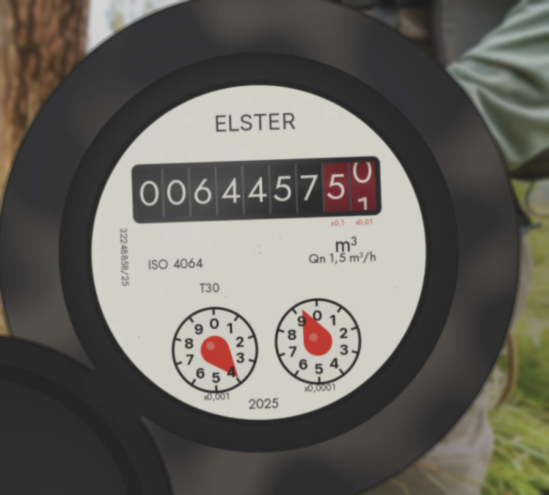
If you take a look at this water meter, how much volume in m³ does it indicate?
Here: 64457.5039 m³
